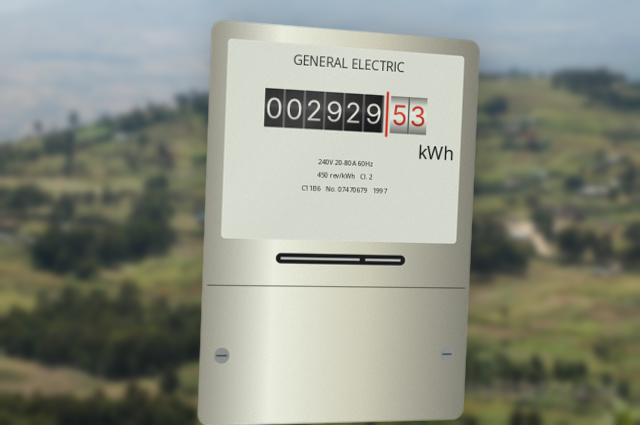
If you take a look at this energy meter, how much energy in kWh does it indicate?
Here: 2929.53 kWh
